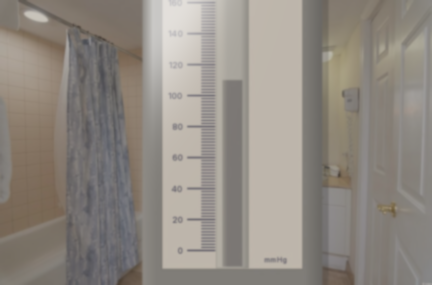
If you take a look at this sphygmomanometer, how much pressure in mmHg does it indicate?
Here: 110 mmHg
